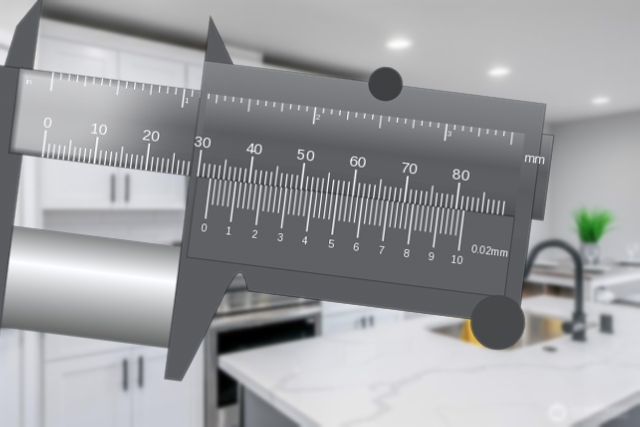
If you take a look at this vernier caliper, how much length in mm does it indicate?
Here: 32.5 mm
